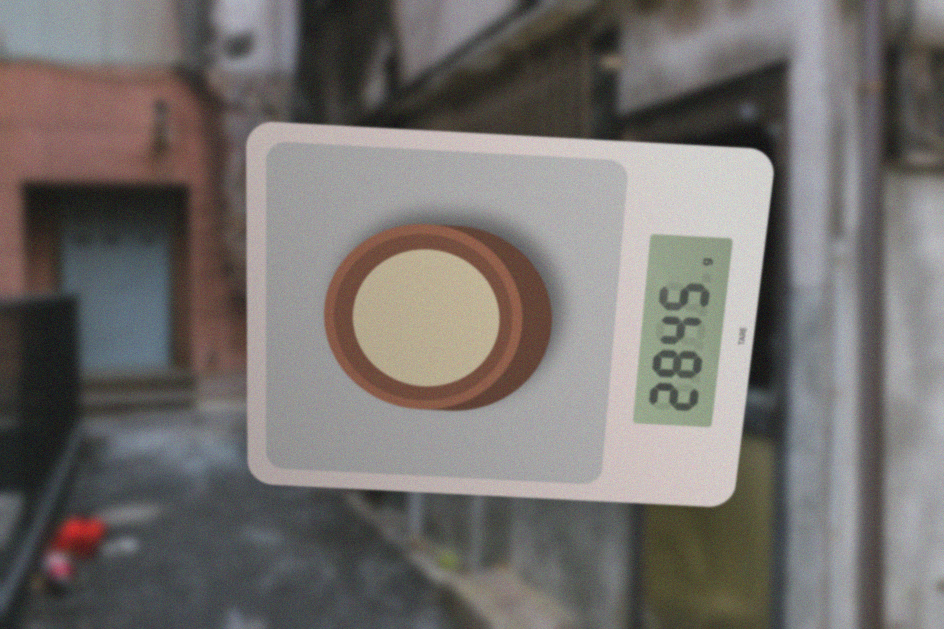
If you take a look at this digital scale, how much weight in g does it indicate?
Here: 2845 g
